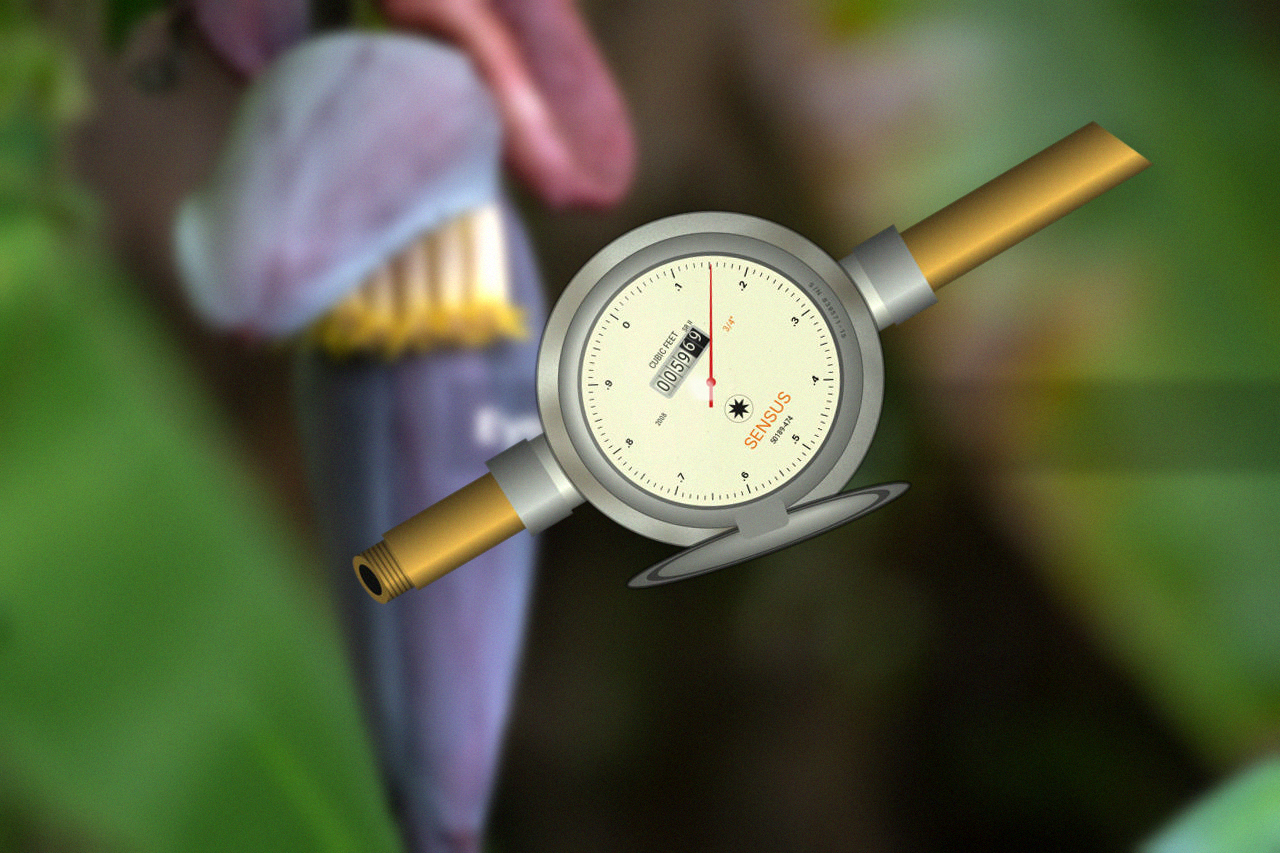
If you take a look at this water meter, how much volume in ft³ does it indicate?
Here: 5969.15 ft³
